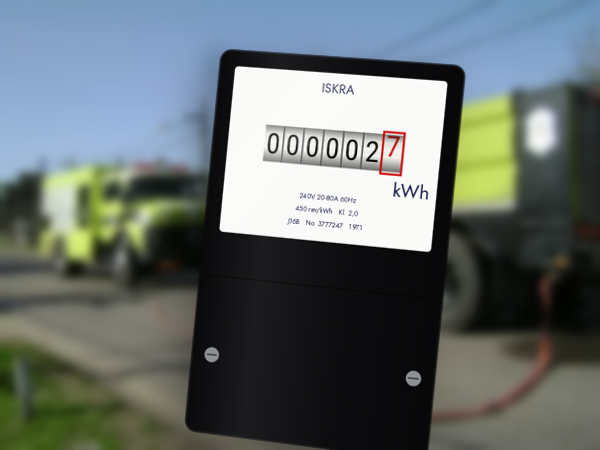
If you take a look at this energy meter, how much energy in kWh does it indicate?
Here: 2.7 kWh
